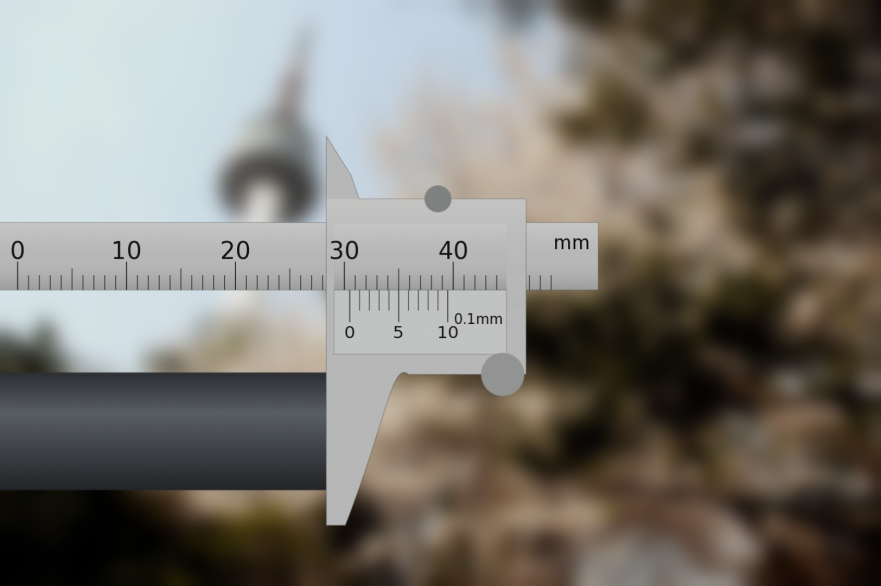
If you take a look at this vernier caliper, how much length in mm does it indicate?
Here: 30.5 mm
